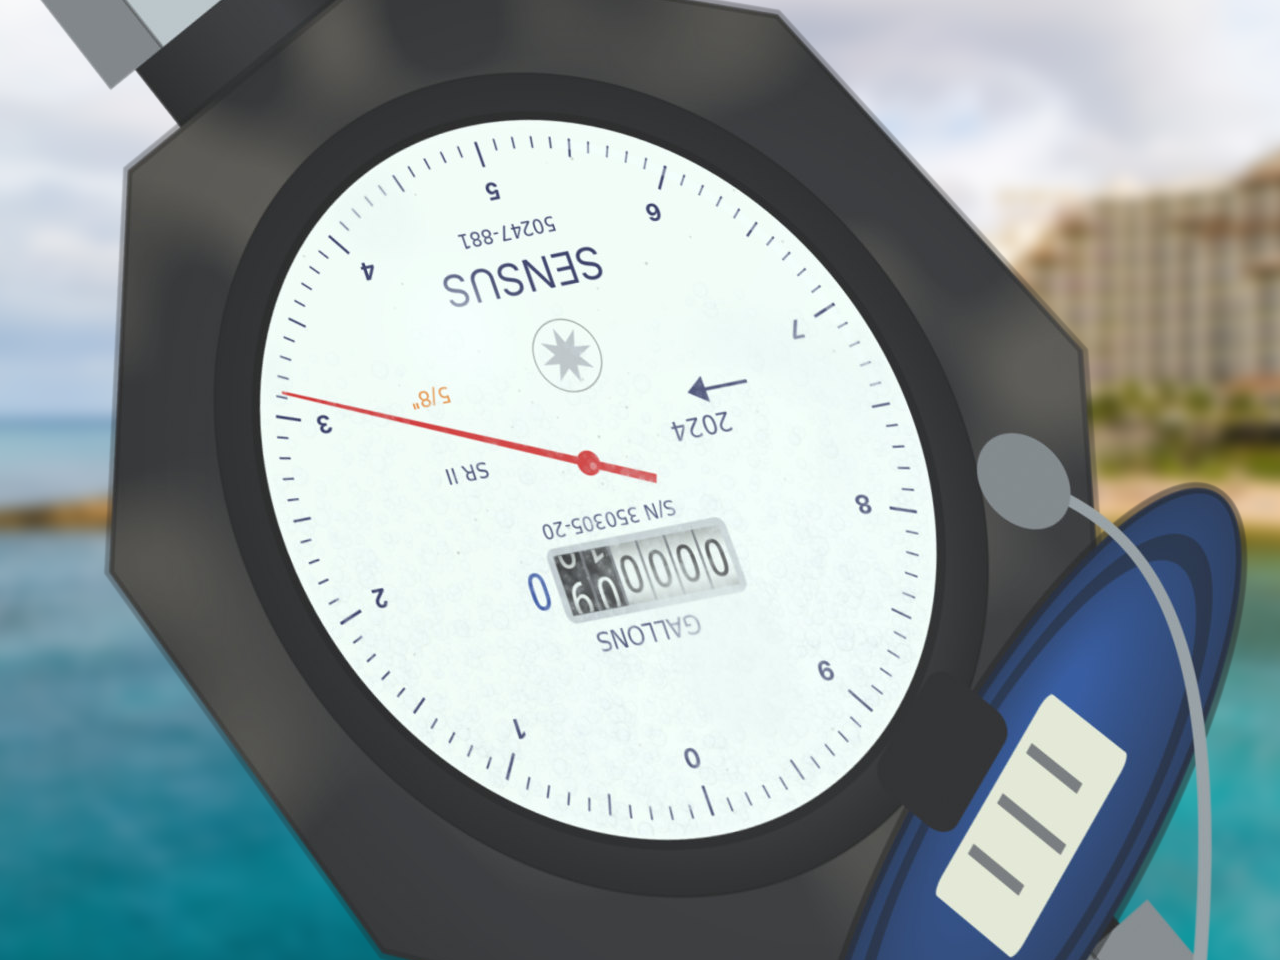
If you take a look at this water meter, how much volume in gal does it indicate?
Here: 93.1 gal
